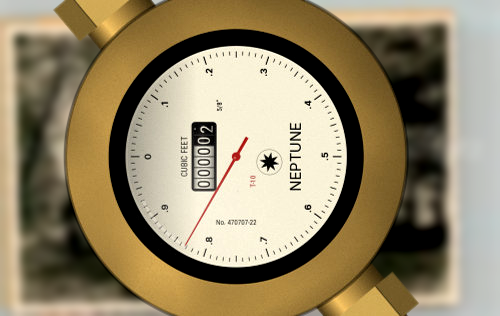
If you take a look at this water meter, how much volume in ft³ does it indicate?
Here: 1.83 ft³
